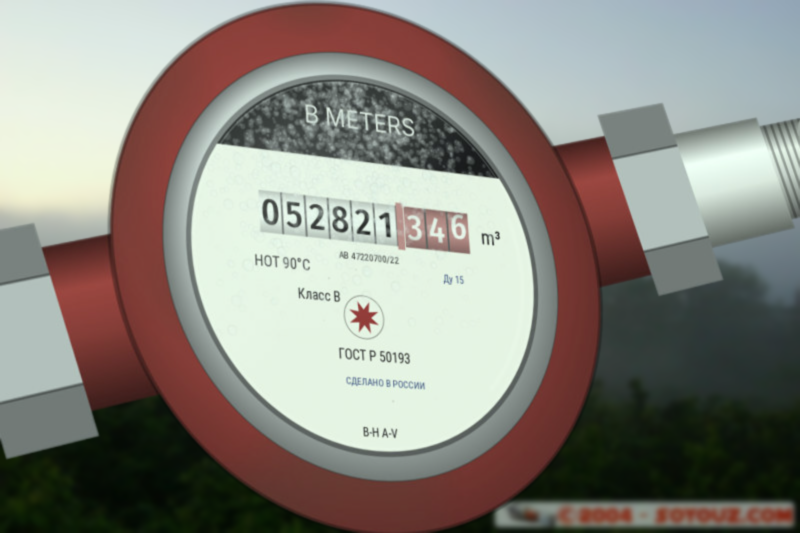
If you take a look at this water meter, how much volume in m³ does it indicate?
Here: 52821.346 m³
